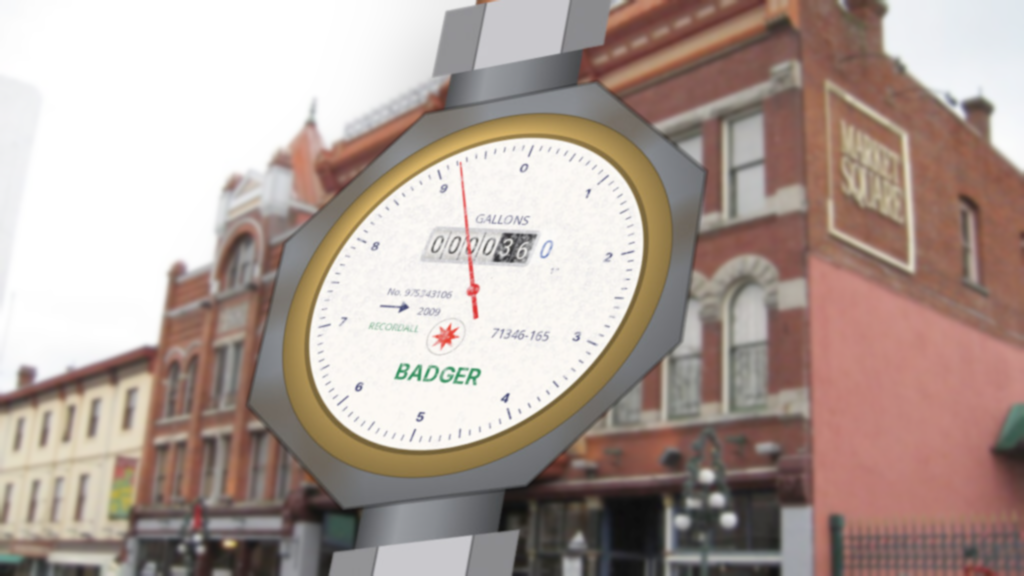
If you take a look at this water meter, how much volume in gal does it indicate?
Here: 359.2 gal
